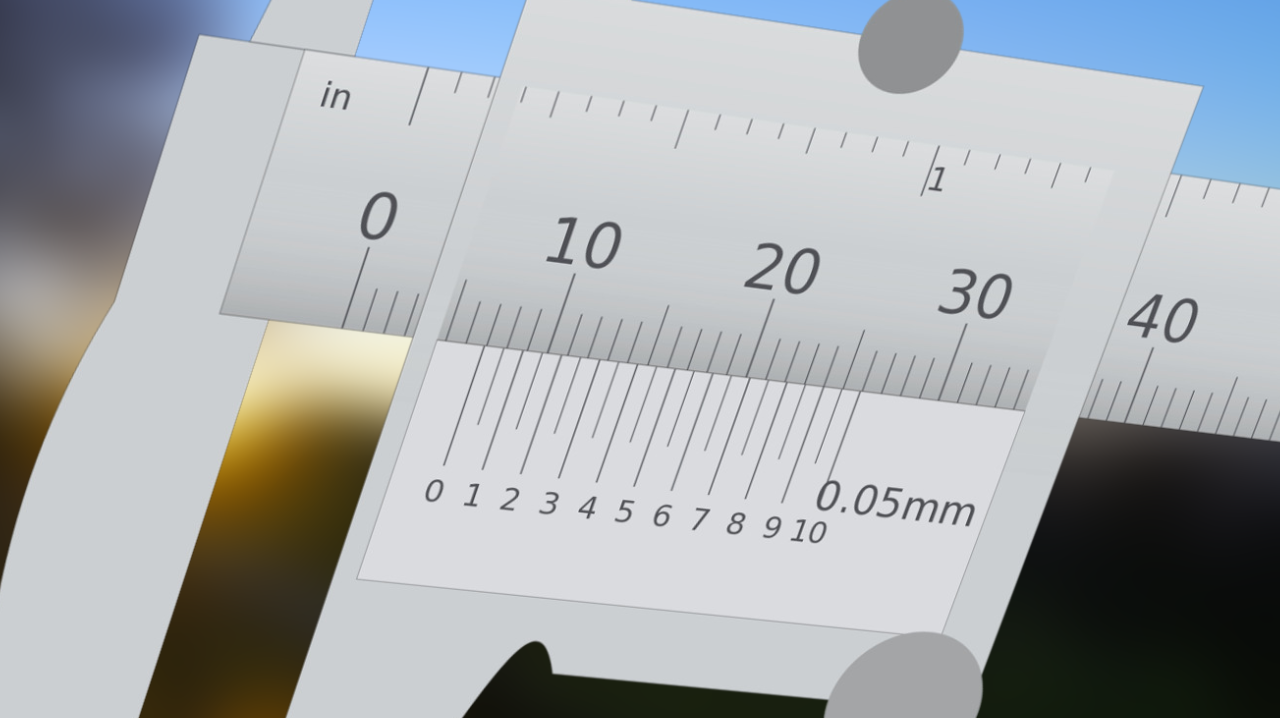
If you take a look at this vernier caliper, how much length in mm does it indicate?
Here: 6.9 mm
